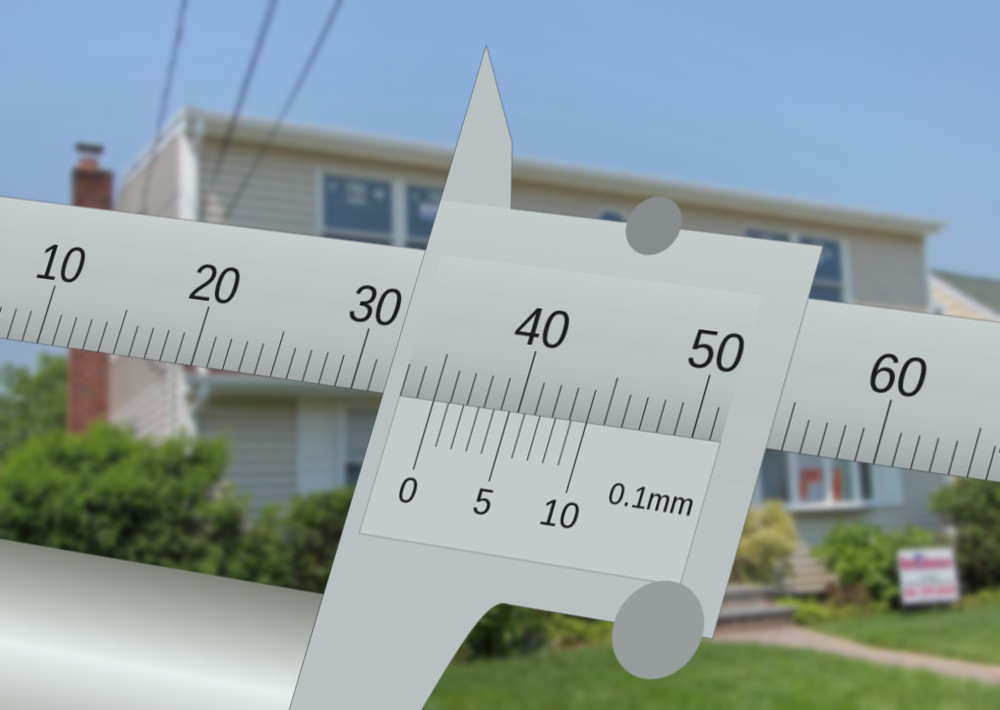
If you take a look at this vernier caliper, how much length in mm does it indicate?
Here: 35.0 mm
